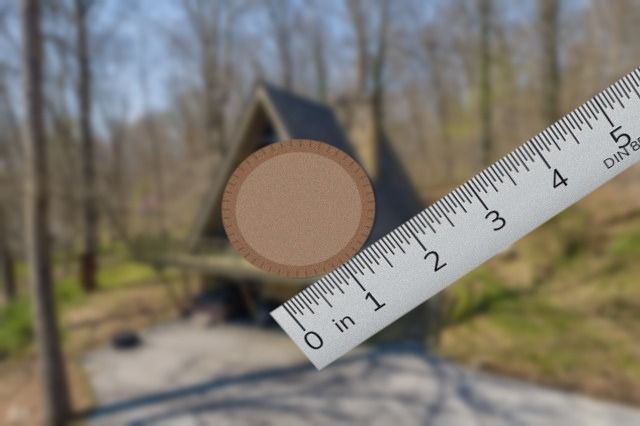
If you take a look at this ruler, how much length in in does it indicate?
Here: 2 in
